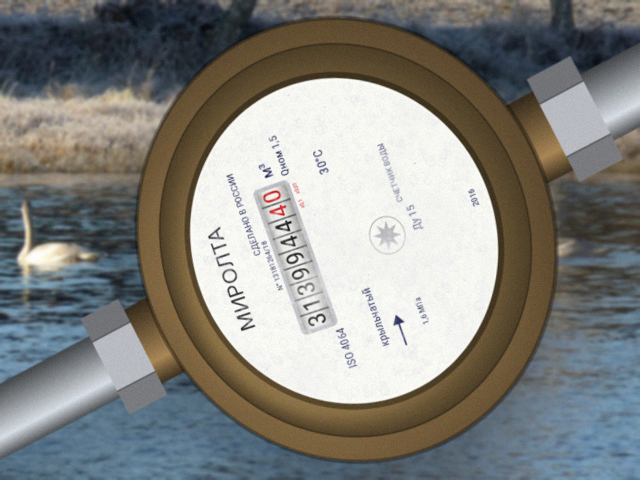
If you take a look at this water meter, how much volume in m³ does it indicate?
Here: 3139944.40 m³
